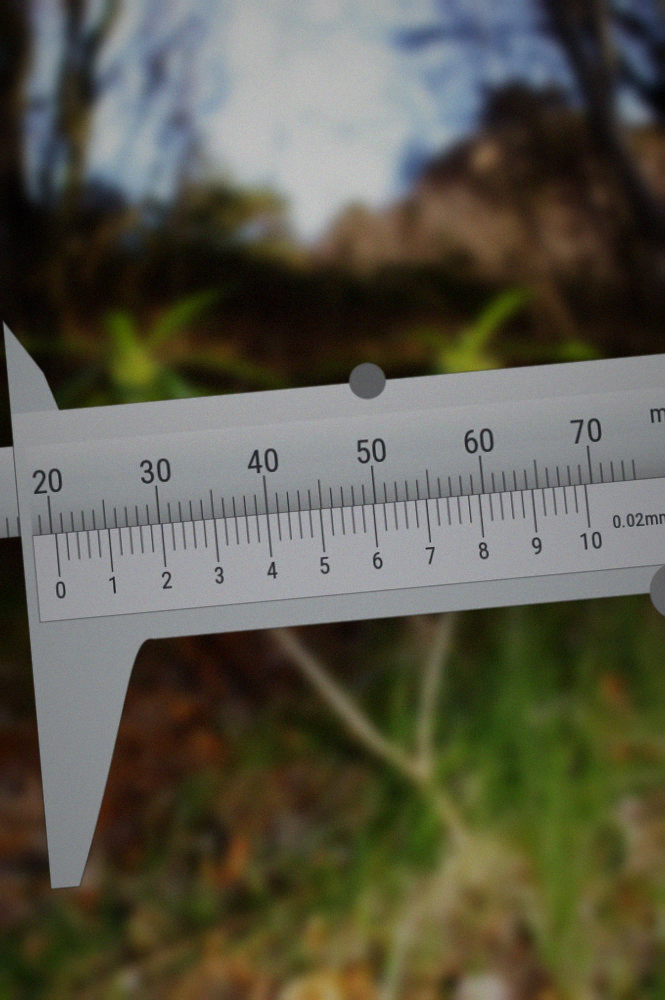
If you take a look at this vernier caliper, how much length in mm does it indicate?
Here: 20.4 mm
